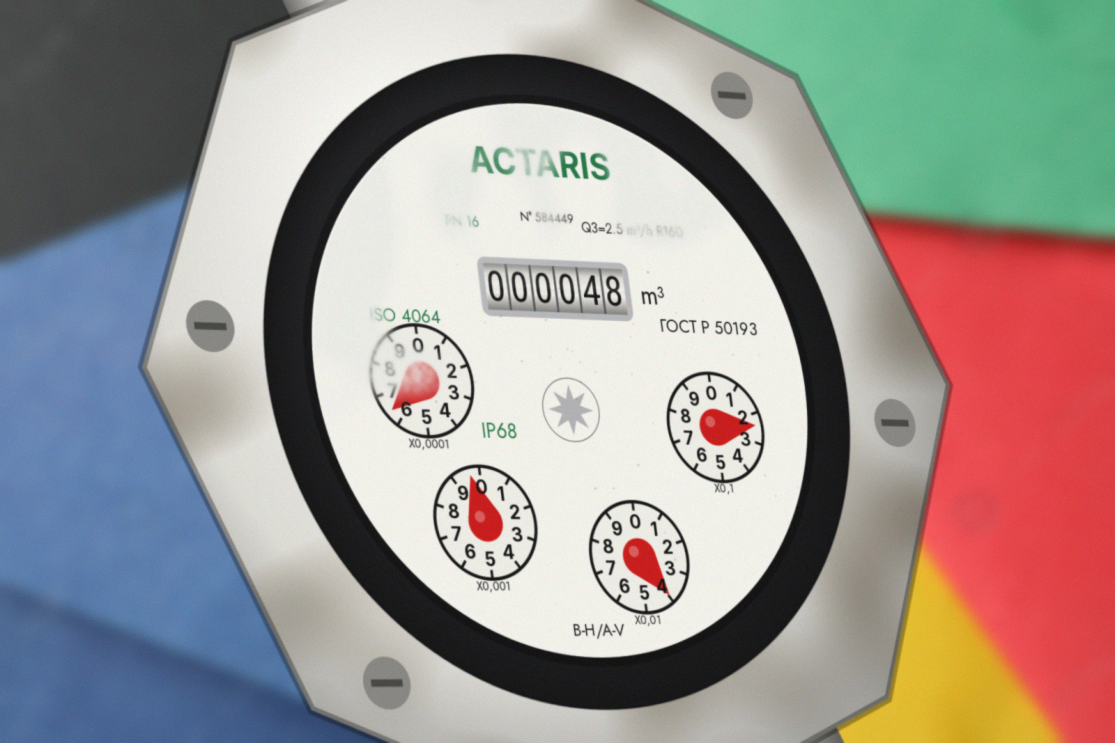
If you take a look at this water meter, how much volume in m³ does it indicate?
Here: 48.2396 m³
